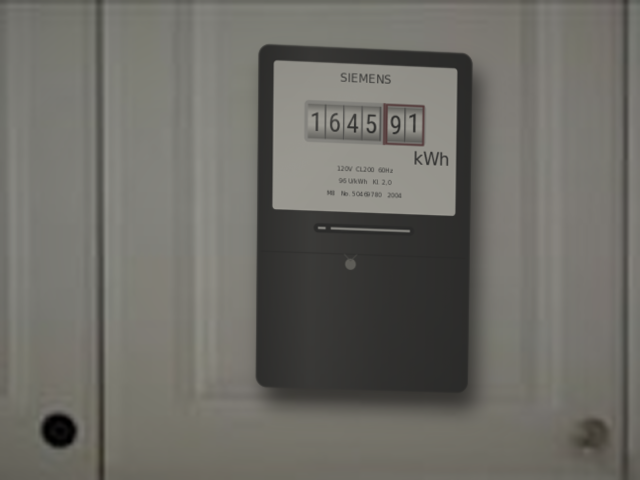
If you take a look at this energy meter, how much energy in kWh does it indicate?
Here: 1645.91 kWh
